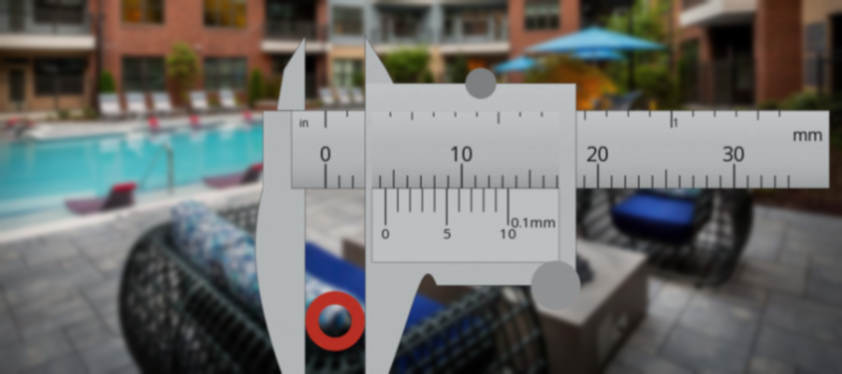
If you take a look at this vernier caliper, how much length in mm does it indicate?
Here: 4.4 mm
